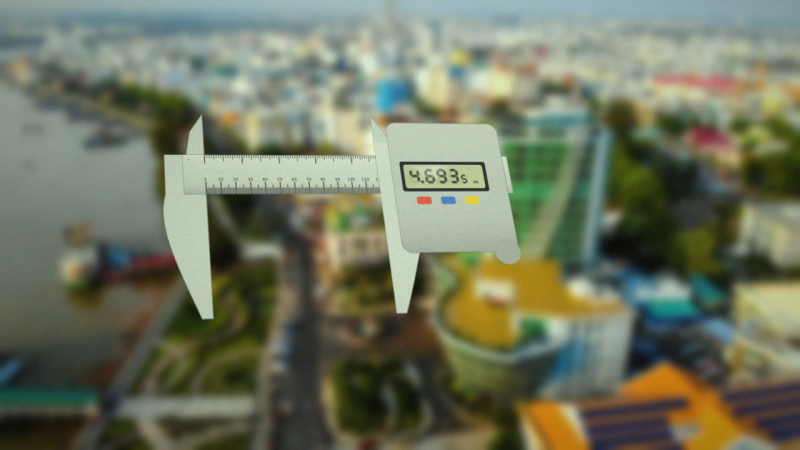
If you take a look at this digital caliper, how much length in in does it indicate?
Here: 4.6935 in
